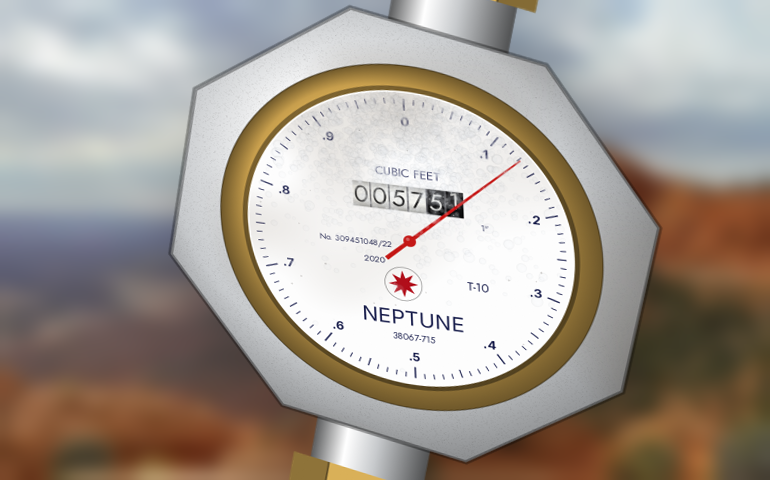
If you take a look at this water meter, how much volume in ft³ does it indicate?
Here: 5751.13 ft³
